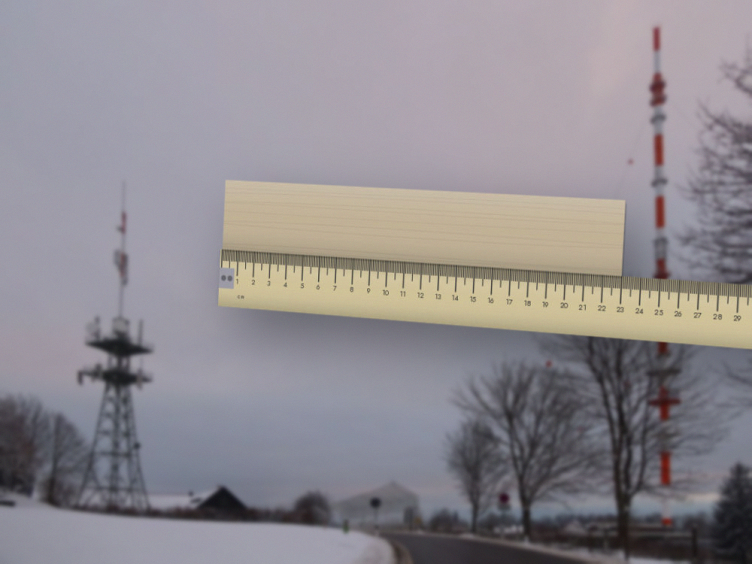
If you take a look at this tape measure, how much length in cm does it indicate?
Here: 23 cm
